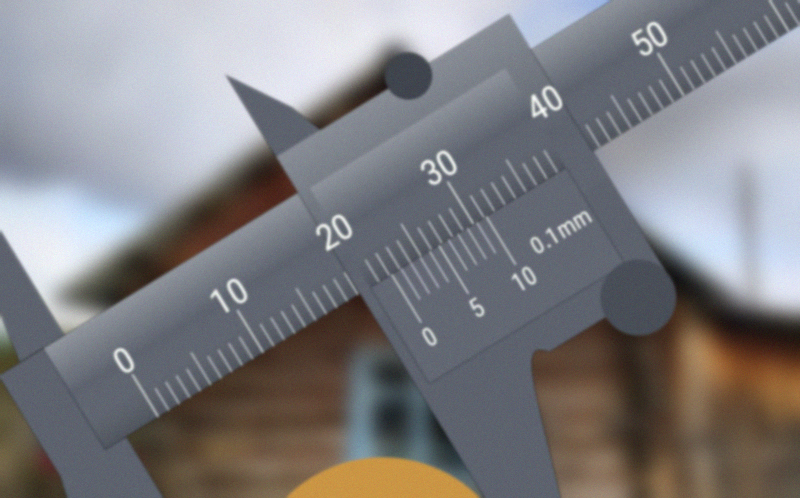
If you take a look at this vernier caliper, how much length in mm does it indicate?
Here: 22.2 mm
